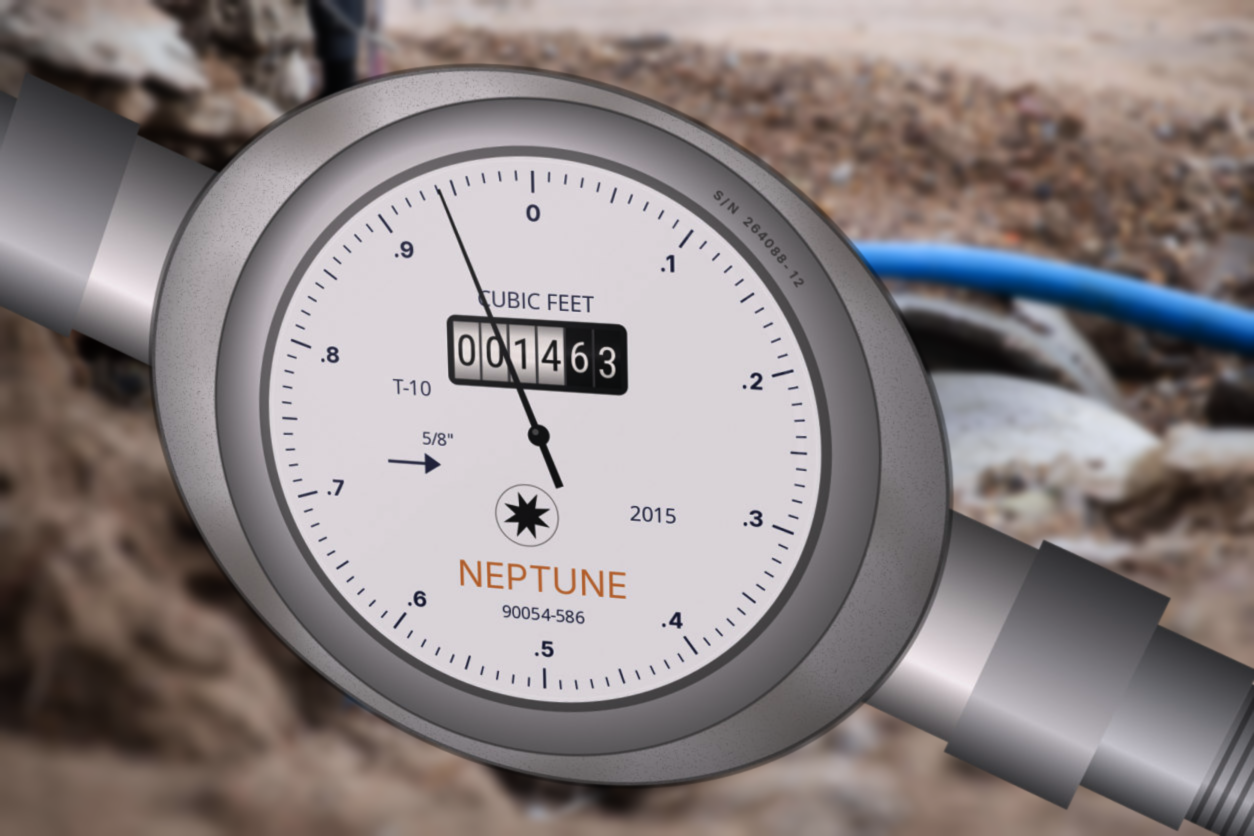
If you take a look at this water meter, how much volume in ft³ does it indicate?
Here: 1462.94 ft³
